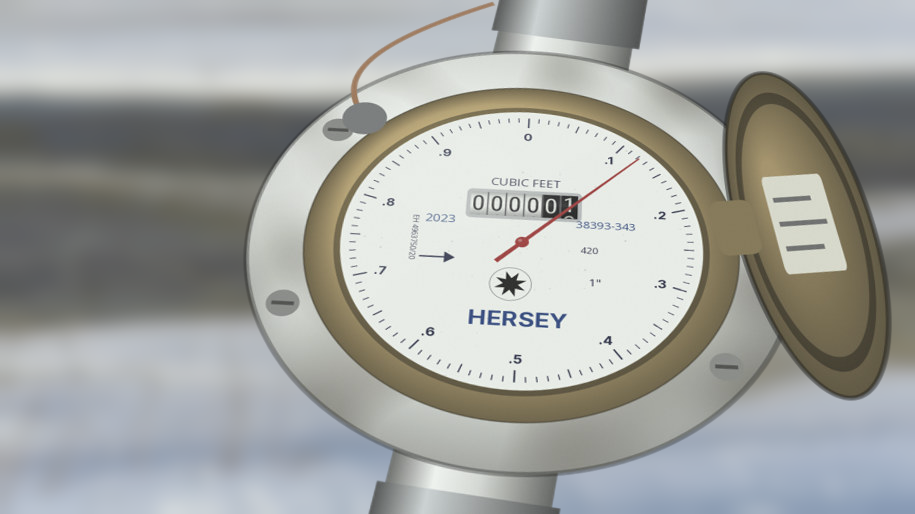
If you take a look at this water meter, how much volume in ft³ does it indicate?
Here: 1.12 ft³
